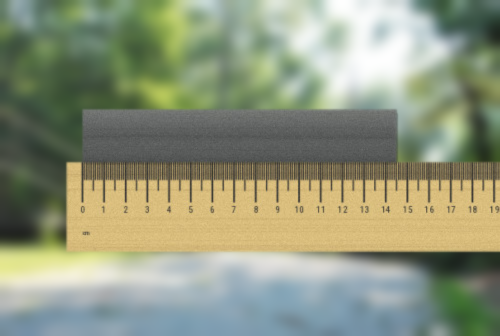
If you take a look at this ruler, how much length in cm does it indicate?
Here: 14.5 cm
